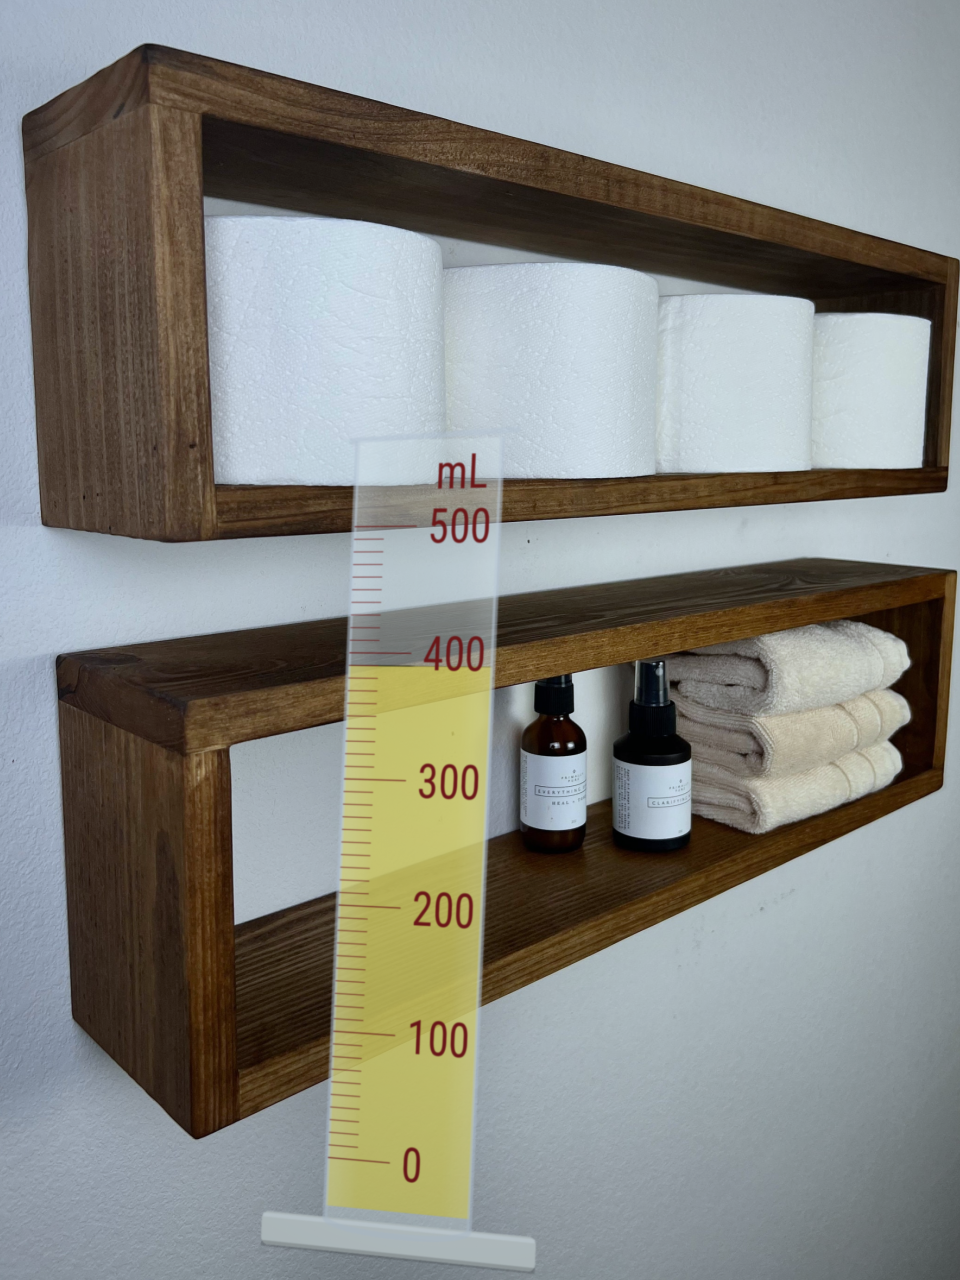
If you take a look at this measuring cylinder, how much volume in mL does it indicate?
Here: 390 mL
